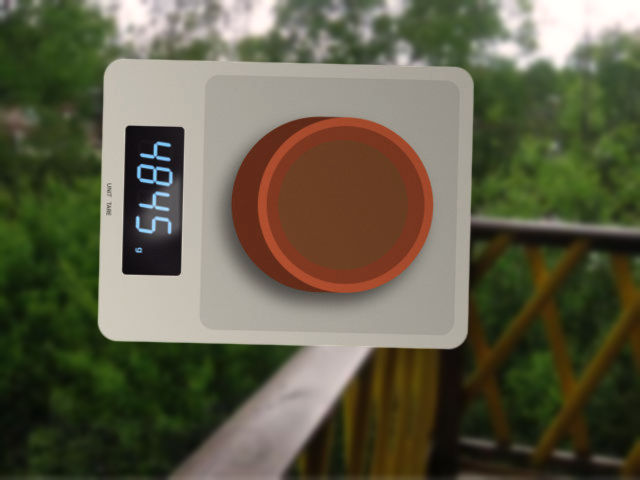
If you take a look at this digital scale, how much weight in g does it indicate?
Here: 4845 g
